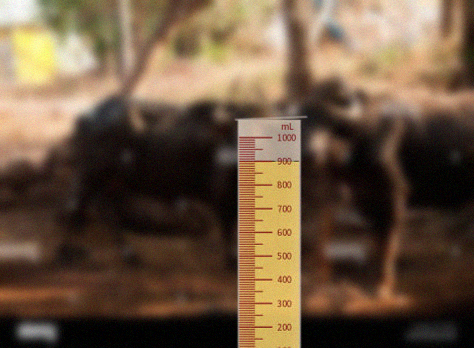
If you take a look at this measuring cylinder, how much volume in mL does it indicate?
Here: 900 mL
